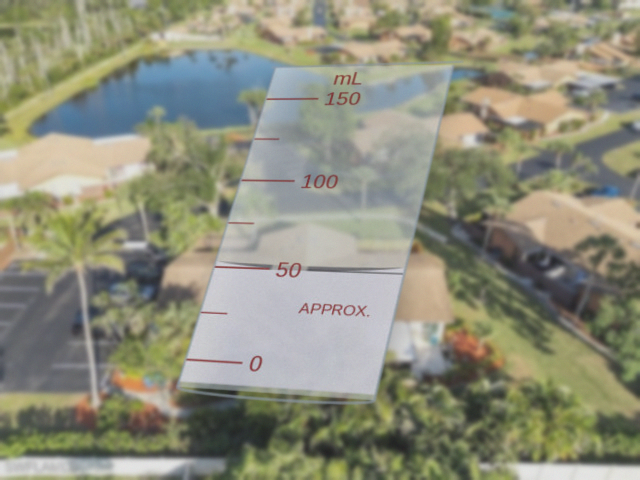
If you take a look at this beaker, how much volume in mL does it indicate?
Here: 50 mL
